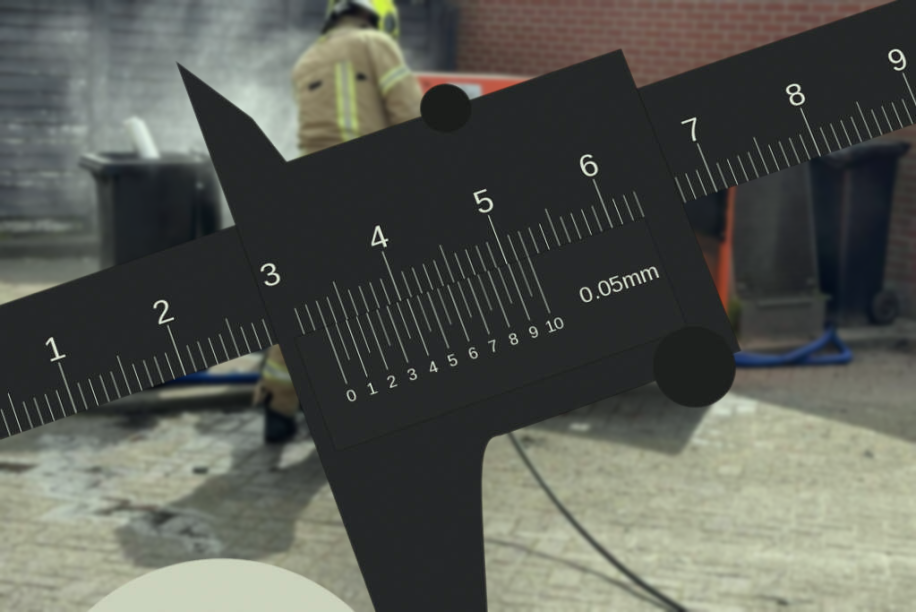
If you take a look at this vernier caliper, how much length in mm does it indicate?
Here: 33.0 mm
